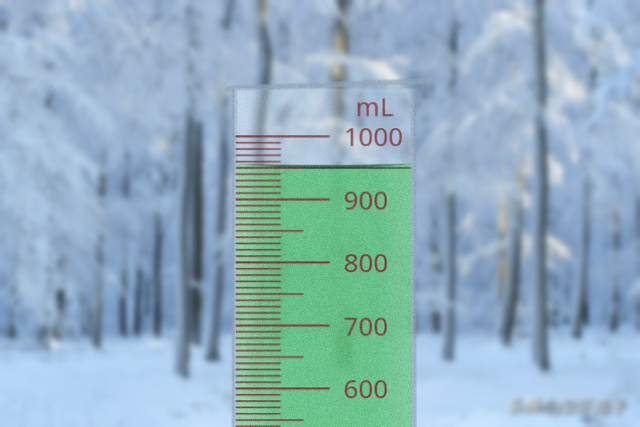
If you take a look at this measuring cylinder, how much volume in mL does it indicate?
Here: 950 mL
